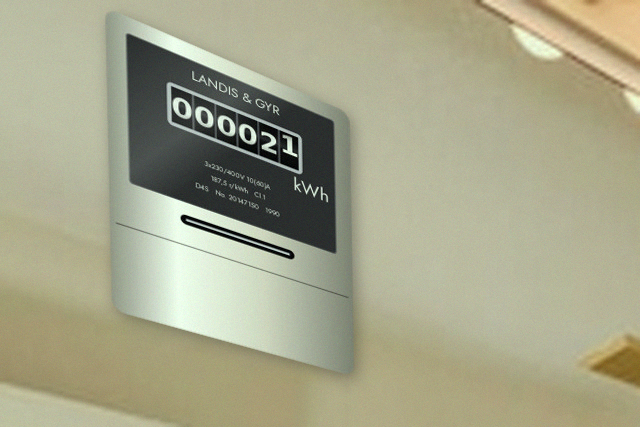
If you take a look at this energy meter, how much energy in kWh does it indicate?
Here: 21 kWh
